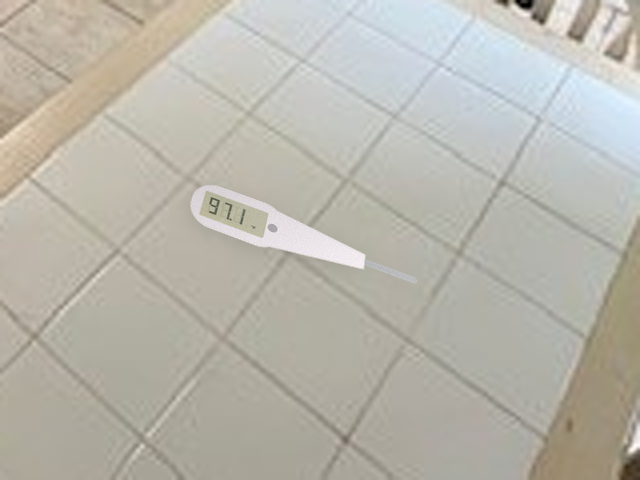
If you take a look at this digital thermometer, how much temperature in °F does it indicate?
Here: 97.1 °F
